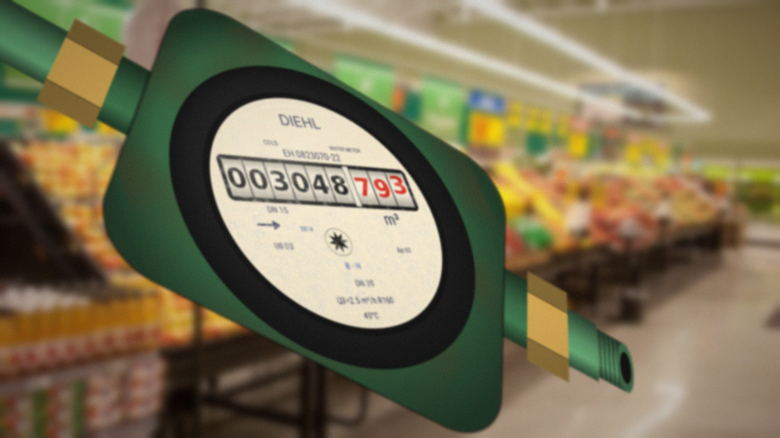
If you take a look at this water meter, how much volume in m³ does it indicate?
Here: 3048.793 m³
